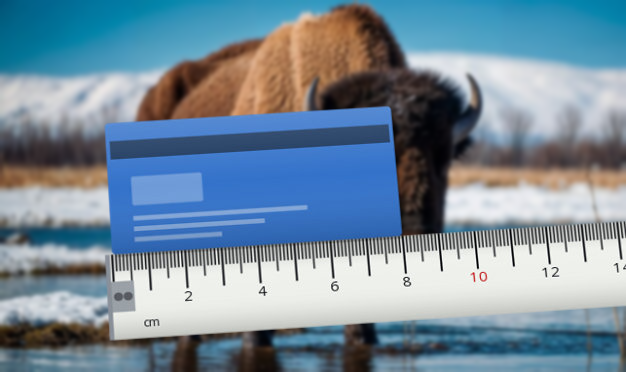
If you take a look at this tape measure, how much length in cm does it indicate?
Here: 8 cm
